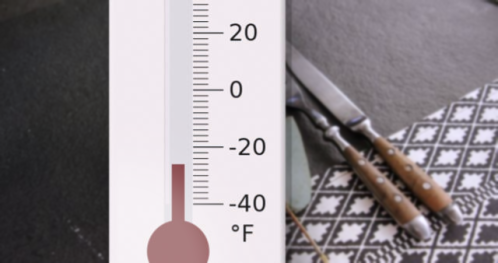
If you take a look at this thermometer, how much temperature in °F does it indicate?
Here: -26 °F
